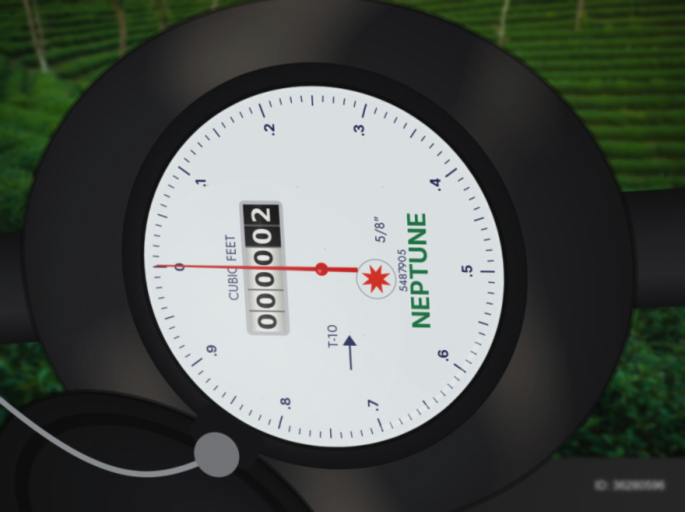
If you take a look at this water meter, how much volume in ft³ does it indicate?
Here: 2.00 ft³
